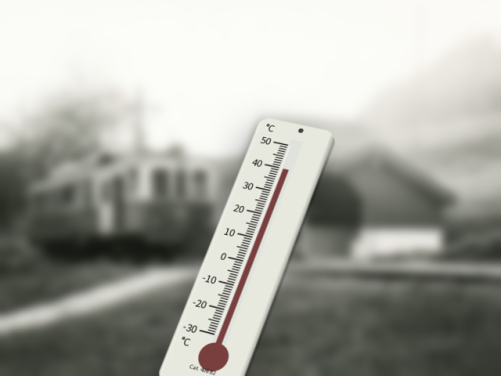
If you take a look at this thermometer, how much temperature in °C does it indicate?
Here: 40 °C
